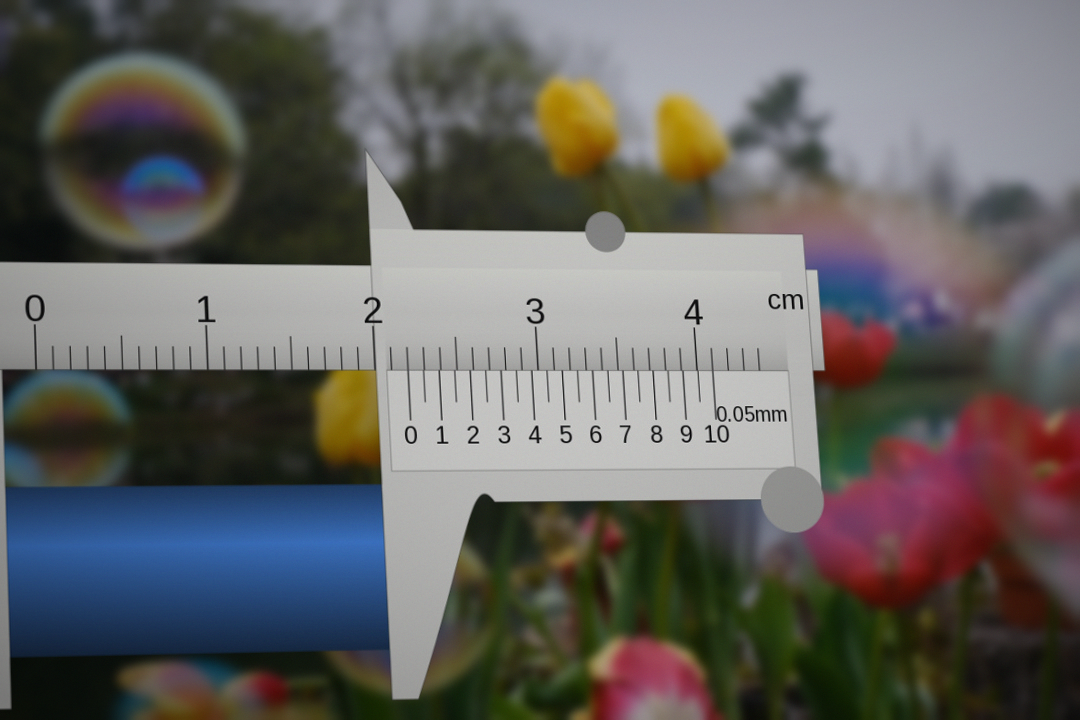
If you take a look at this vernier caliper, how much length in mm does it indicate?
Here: 22.0 mm
